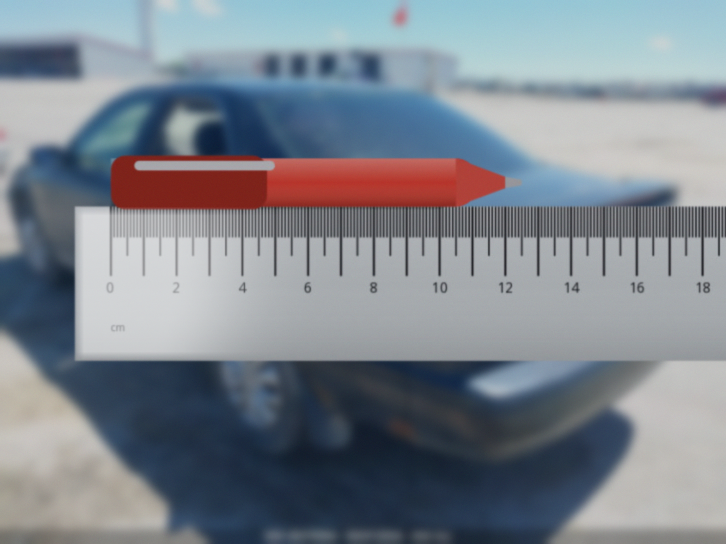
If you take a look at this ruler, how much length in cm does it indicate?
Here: 12.5 cm
